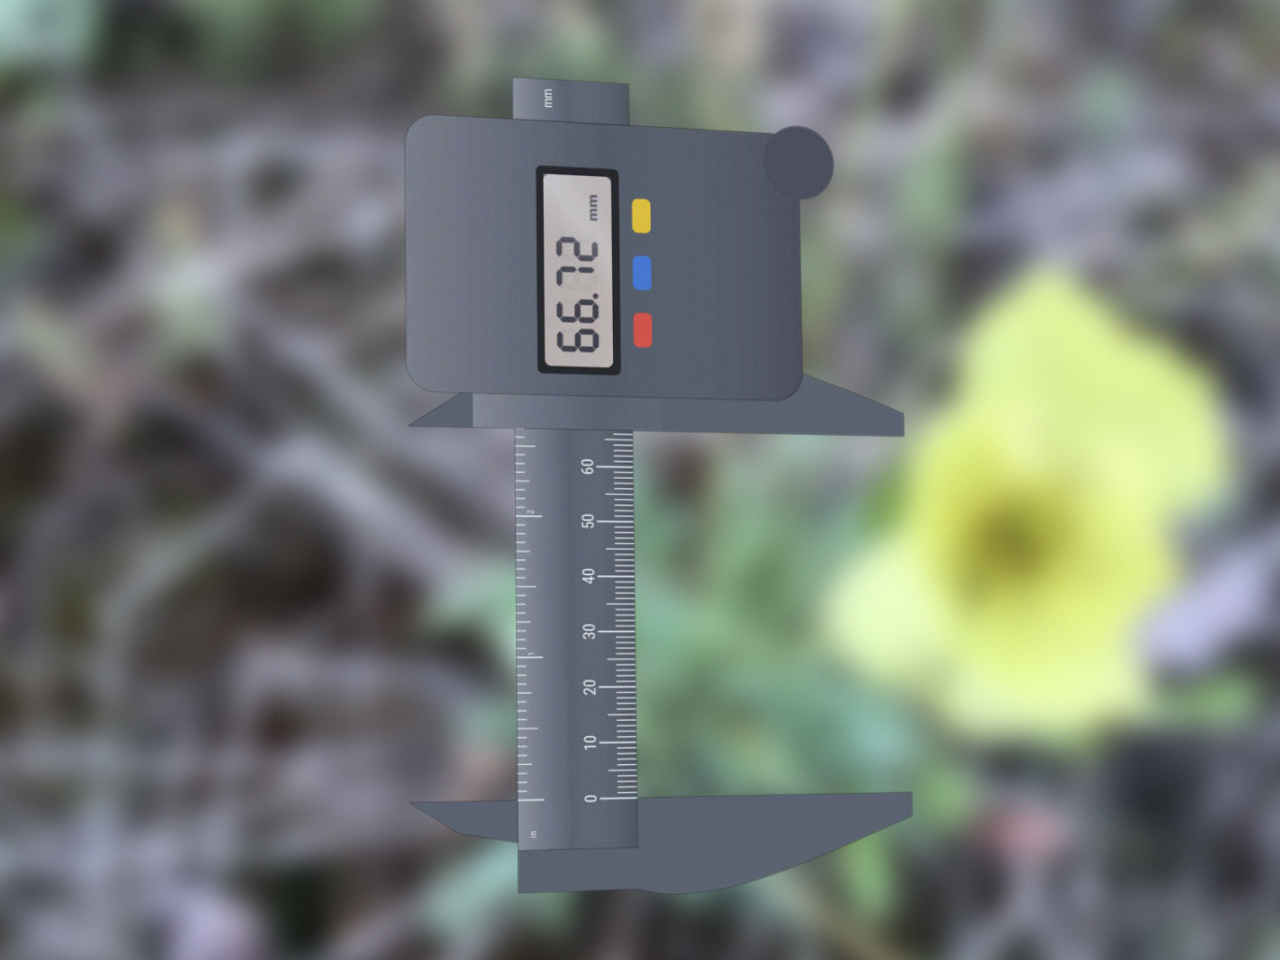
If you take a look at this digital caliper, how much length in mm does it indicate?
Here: 66.72 mm
